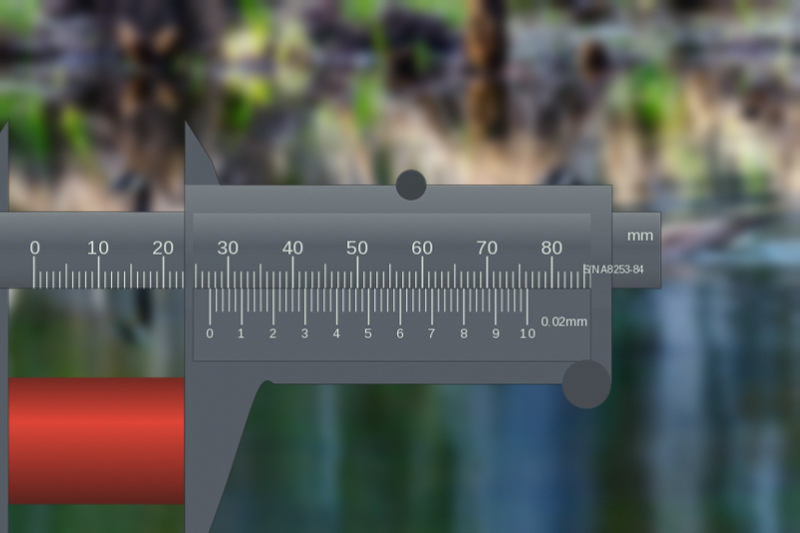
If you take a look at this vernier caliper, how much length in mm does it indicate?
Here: 27.2 mm
